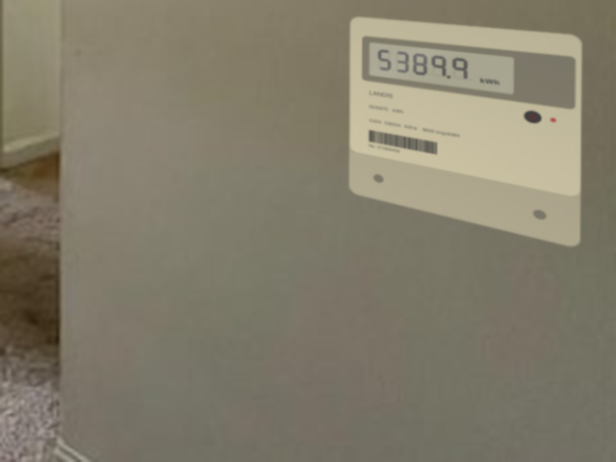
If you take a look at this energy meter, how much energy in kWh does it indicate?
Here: 5389.9 kWh
